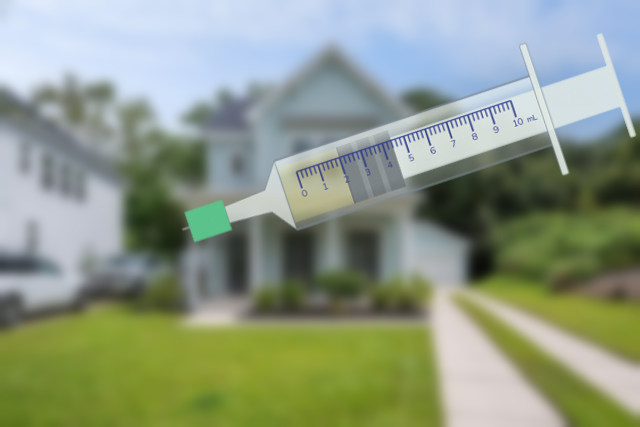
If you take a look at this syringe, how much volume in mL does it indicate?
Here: 2 mL
